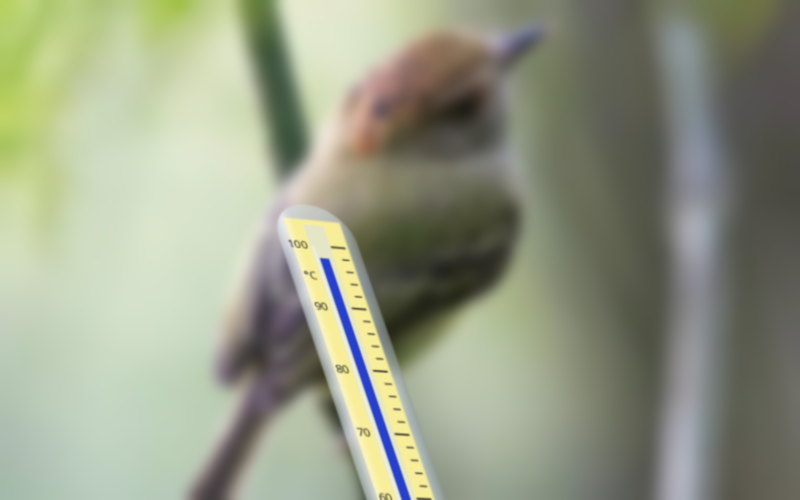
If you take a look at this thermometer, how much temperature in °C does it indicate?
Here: 98 °C
